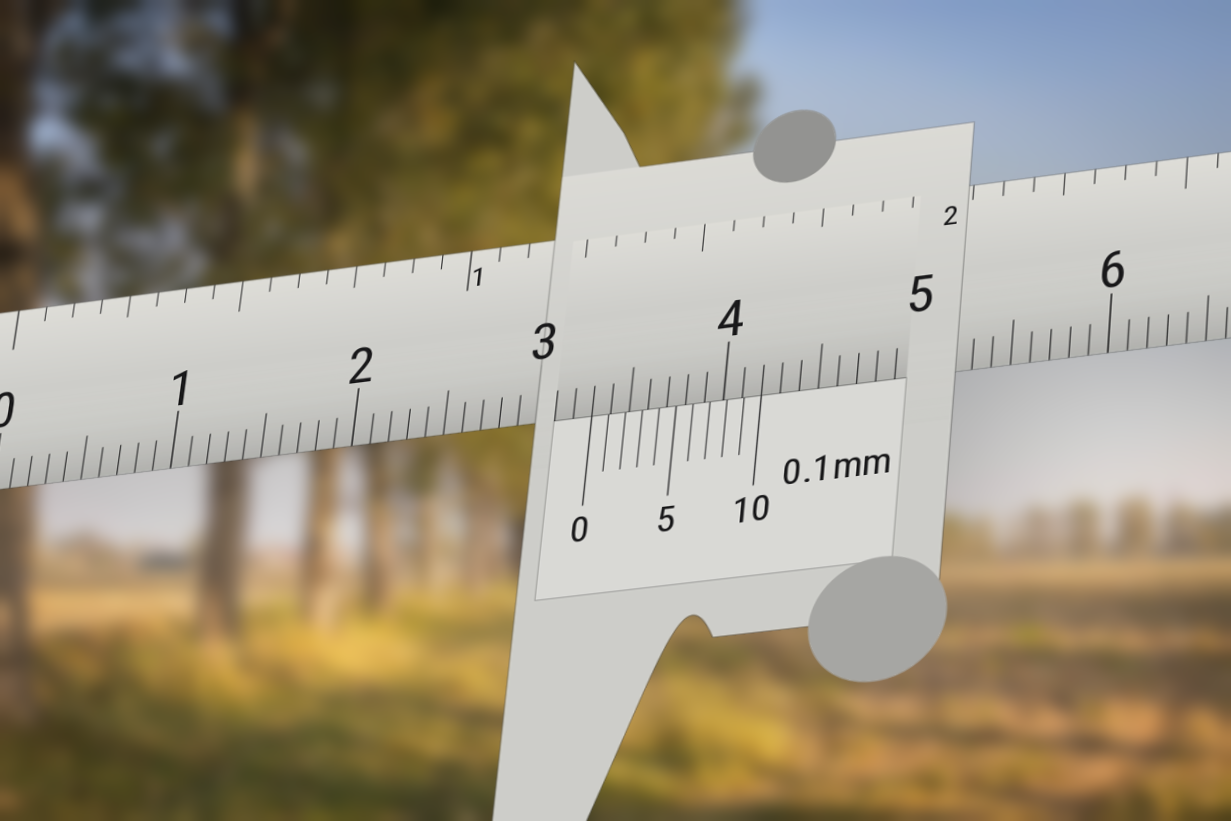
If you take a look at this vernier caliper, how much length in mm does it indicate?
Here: 33.0 mm
